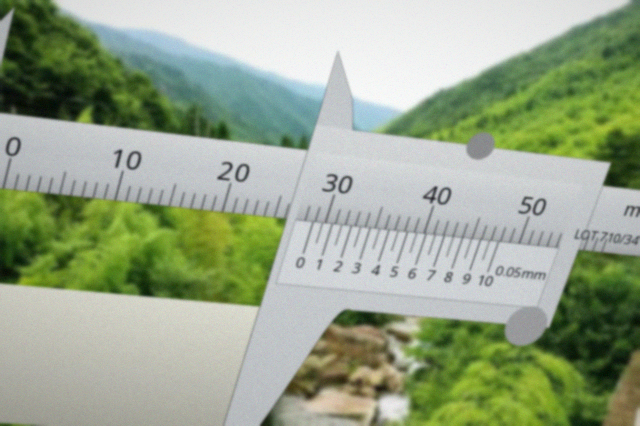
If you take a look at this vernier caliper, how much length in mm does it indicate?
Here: 28.8 mm
